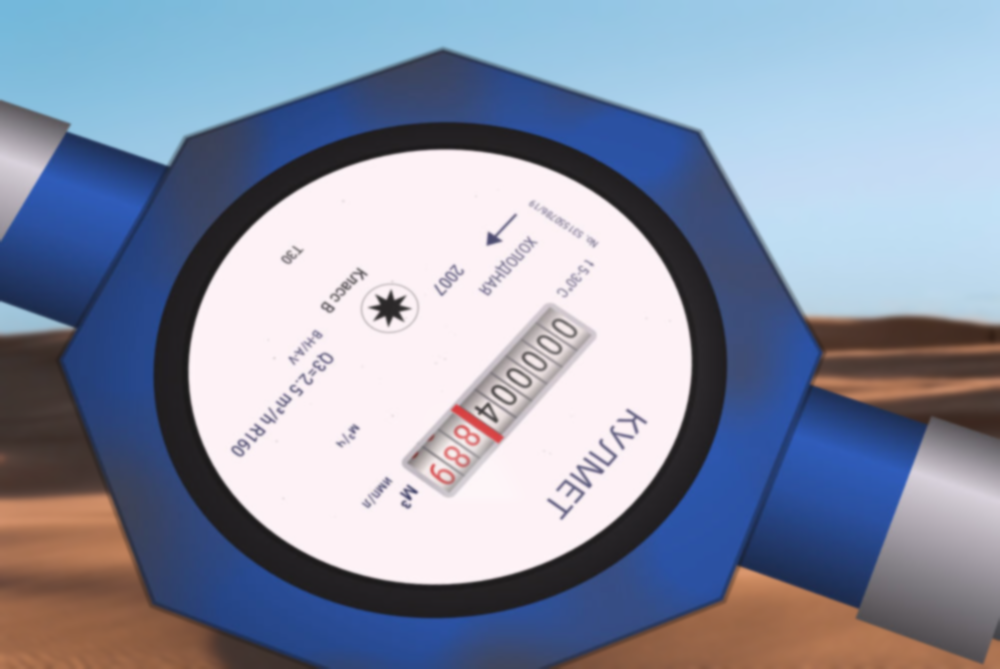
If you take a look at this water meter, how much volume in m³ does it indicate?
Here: 4.889 m³
